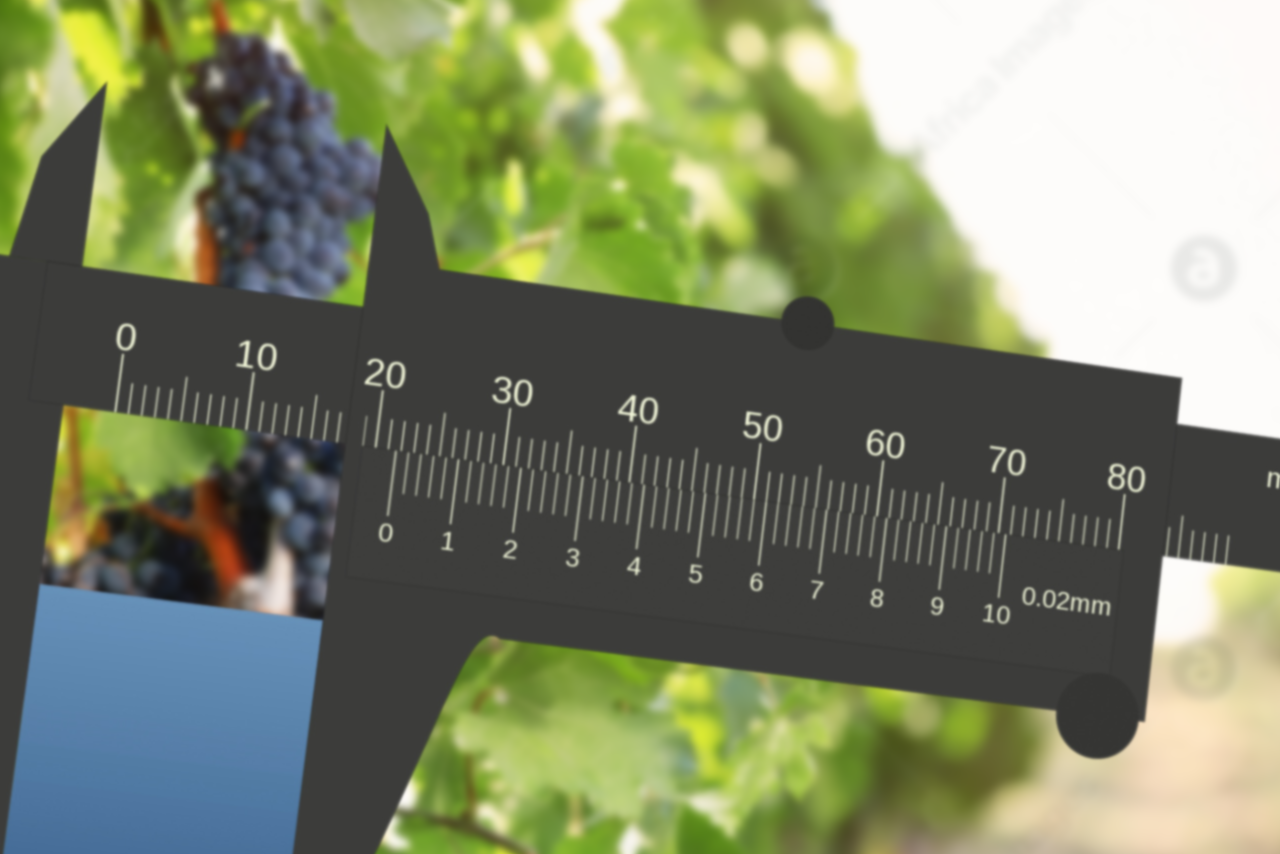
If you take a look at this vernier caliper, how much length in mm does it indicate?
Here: 21.6 mm
